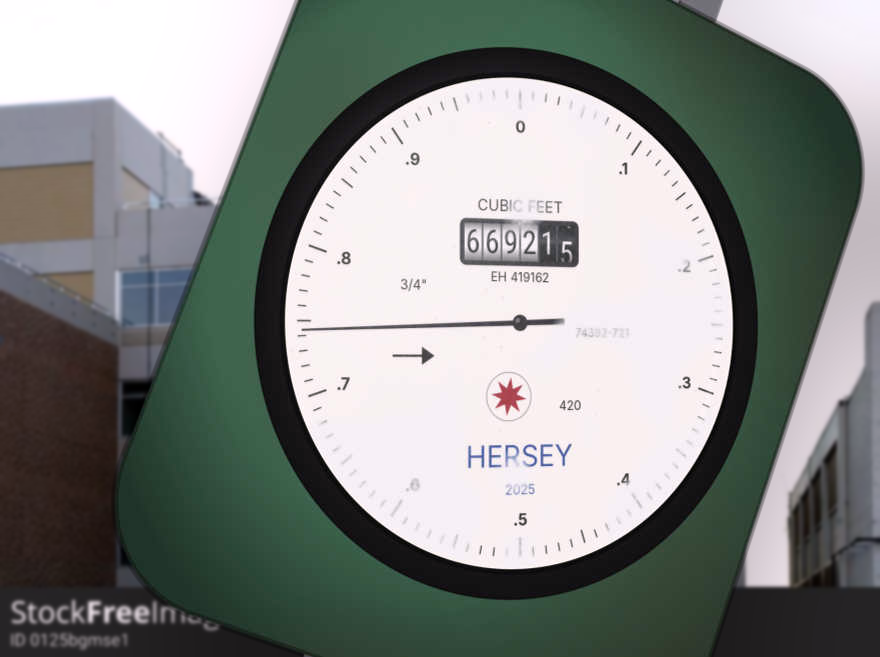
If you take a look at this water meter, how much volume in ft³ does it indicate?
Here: 669214.74 ft³
